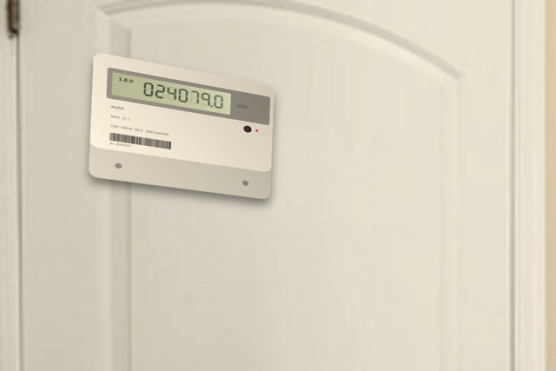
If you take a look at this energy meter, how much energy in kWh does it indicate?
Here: 24079.0 kWh
